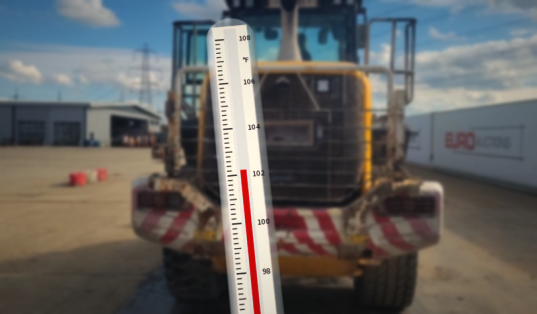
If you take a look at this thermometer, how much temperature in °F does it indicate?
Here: 102.2 °F
